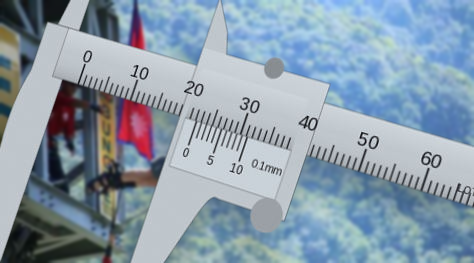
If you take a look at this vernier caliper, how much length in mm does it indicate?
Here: 22.2 mm
